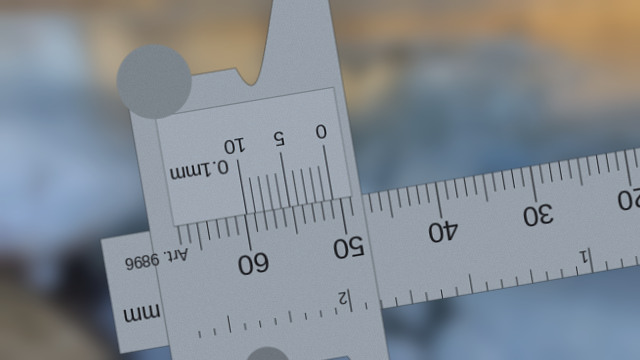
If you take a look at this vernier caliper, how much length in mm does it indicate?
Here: 50.8 mm
